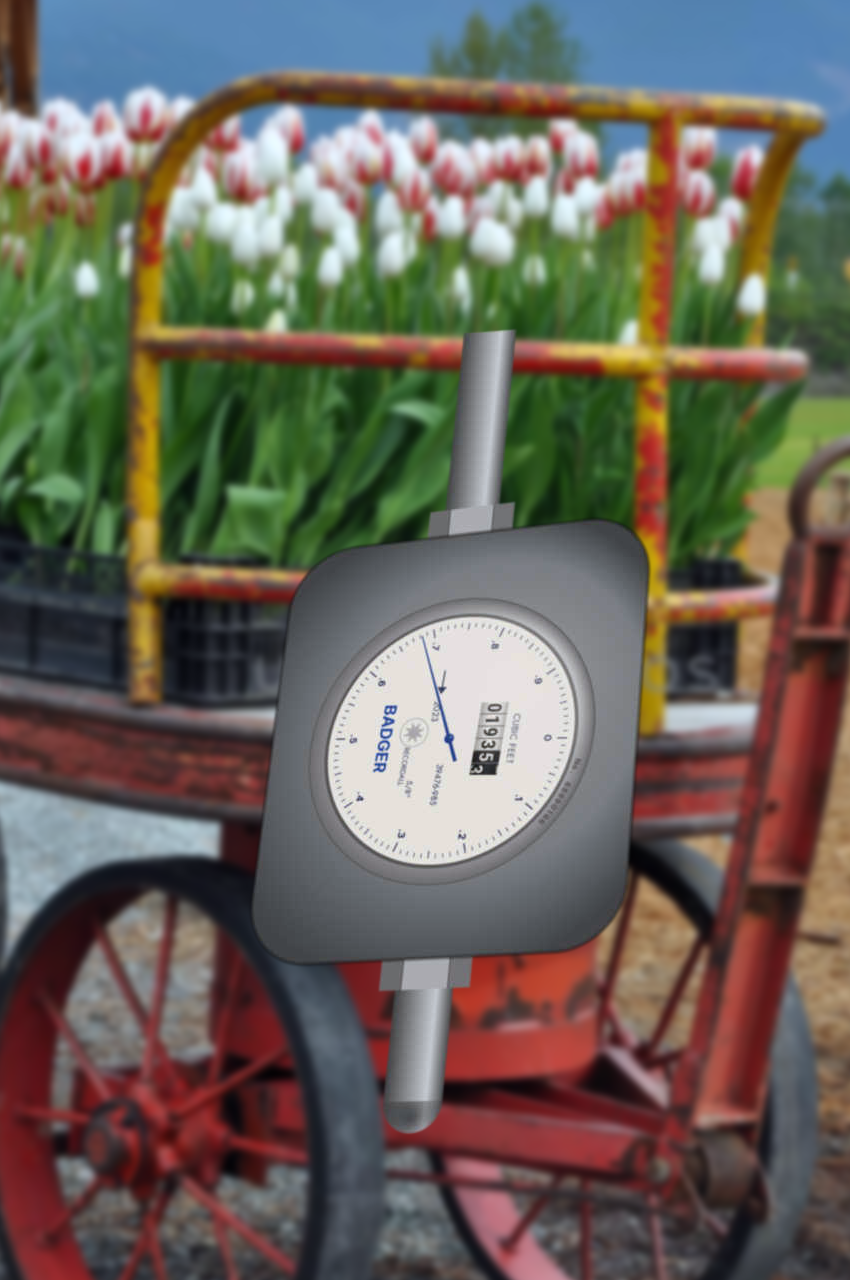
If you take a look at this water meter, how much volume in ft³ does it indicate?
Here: 19352.68 ft³
